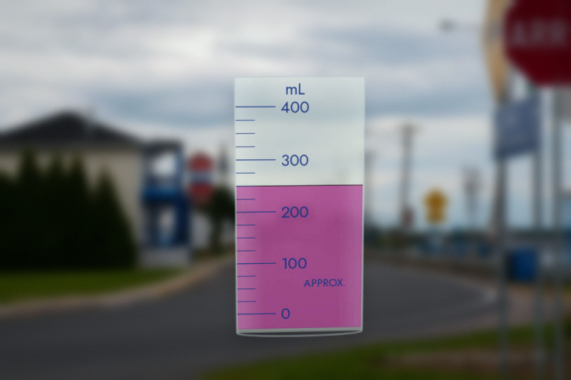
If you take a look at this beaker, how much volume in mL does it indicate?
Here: 250 mL
